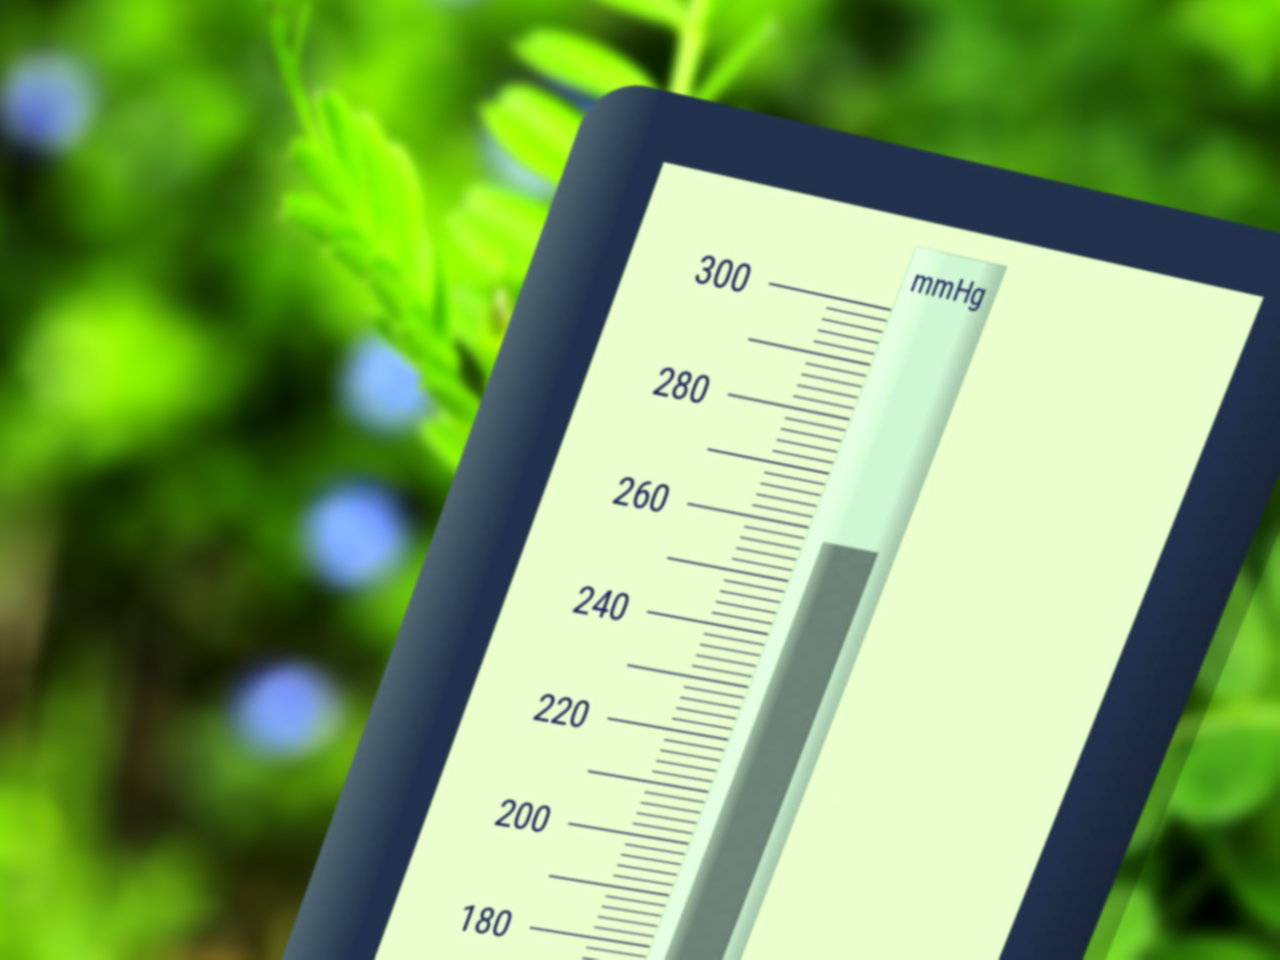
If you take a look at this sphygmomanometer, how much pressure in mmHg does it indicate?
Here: 258 mmHg
